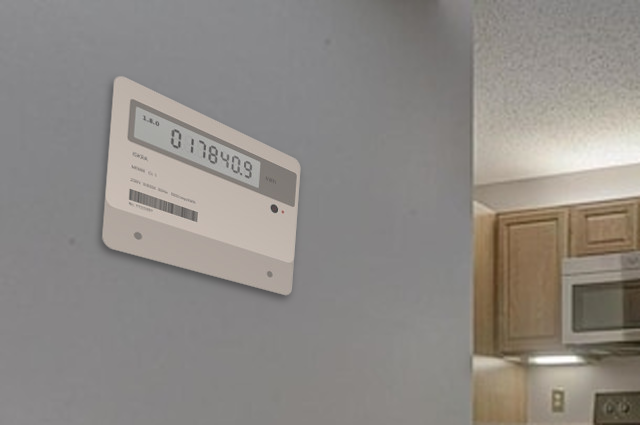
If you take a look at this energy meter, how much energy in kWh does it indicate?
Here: 17840.9 kWh
